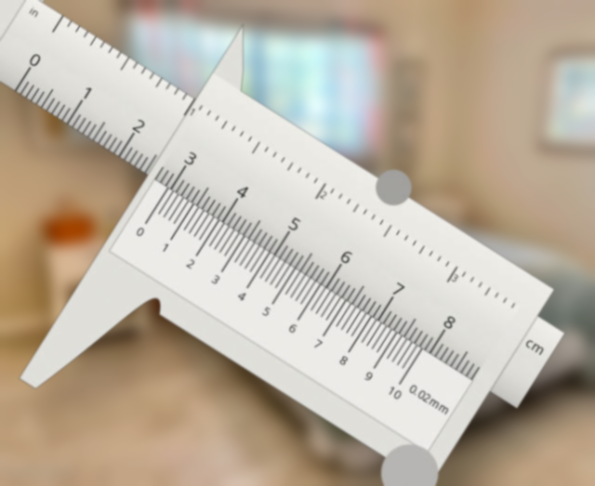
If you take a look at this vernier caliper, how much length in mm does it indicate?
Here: 29.5 mm
